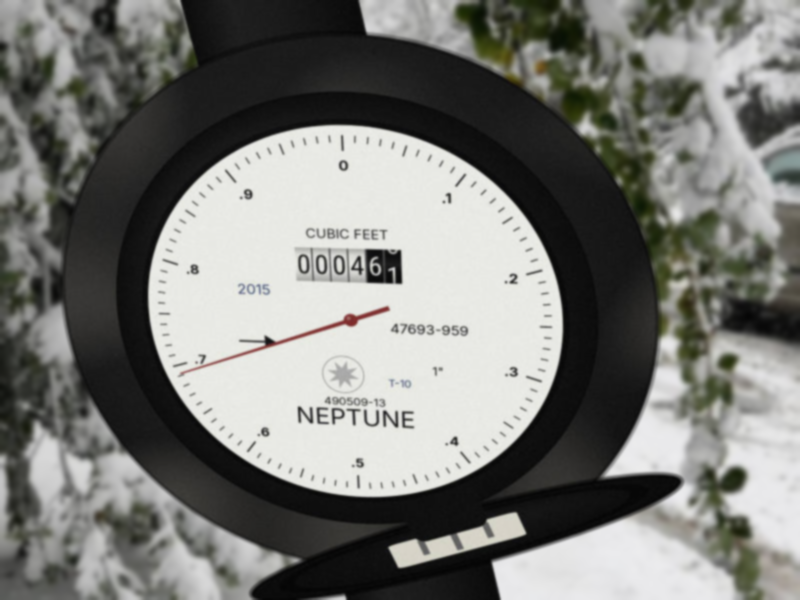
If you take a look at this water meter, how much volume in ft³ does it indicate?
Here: 460.69 ft³
